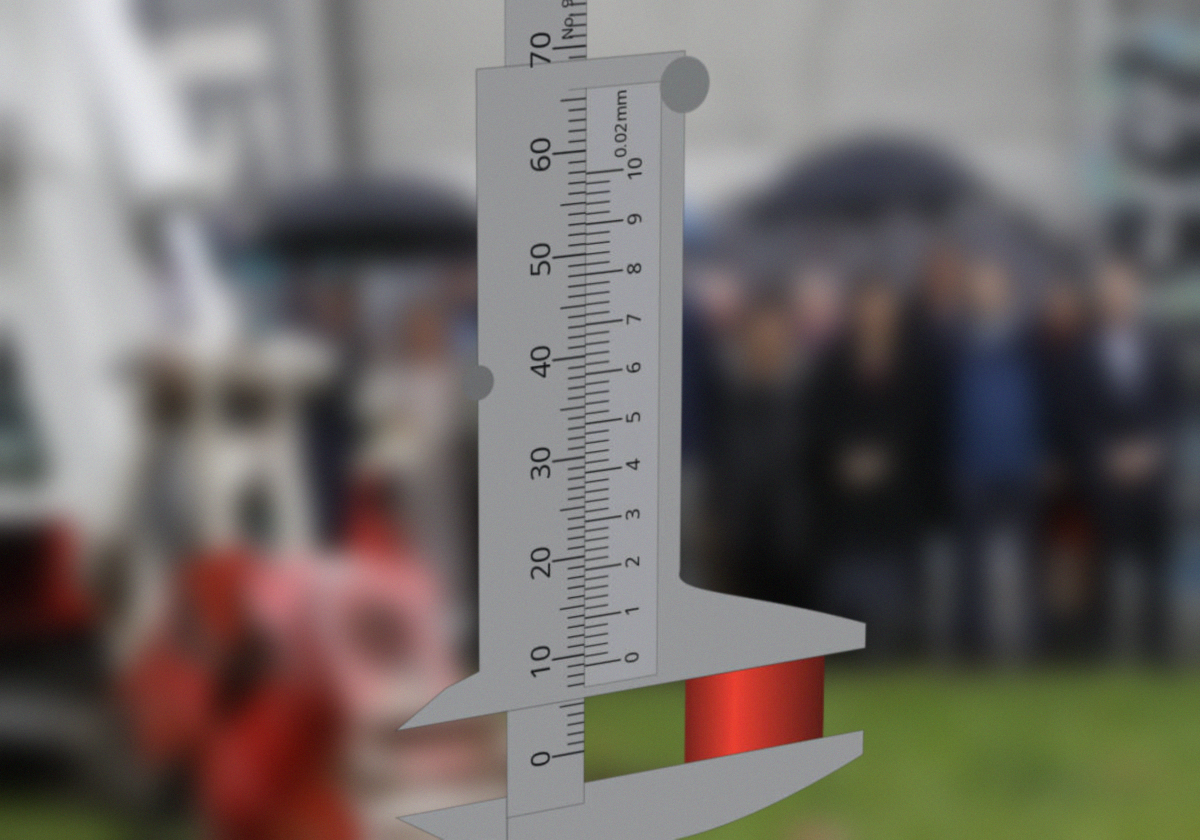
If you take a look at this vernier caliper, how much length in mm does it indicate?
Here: 8.8 mm
